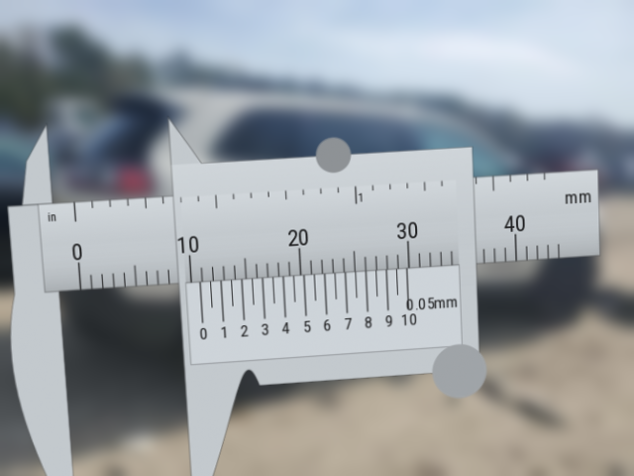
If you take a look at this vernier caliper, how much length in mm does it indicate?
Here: 10.8 mm
